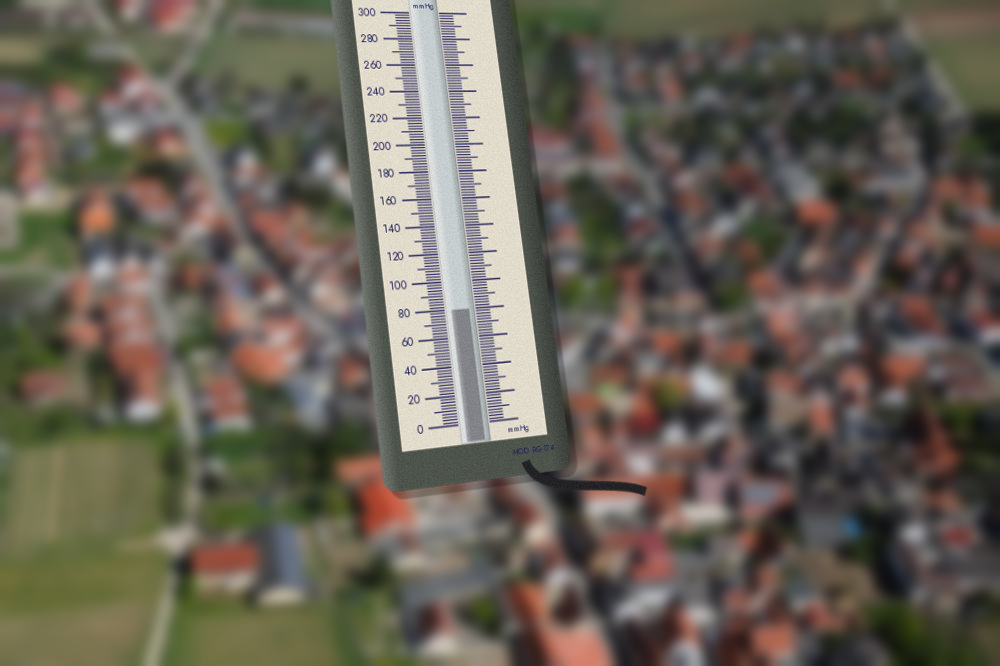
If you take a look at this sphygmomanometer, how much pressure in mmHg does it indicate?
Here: 80 mmHg
